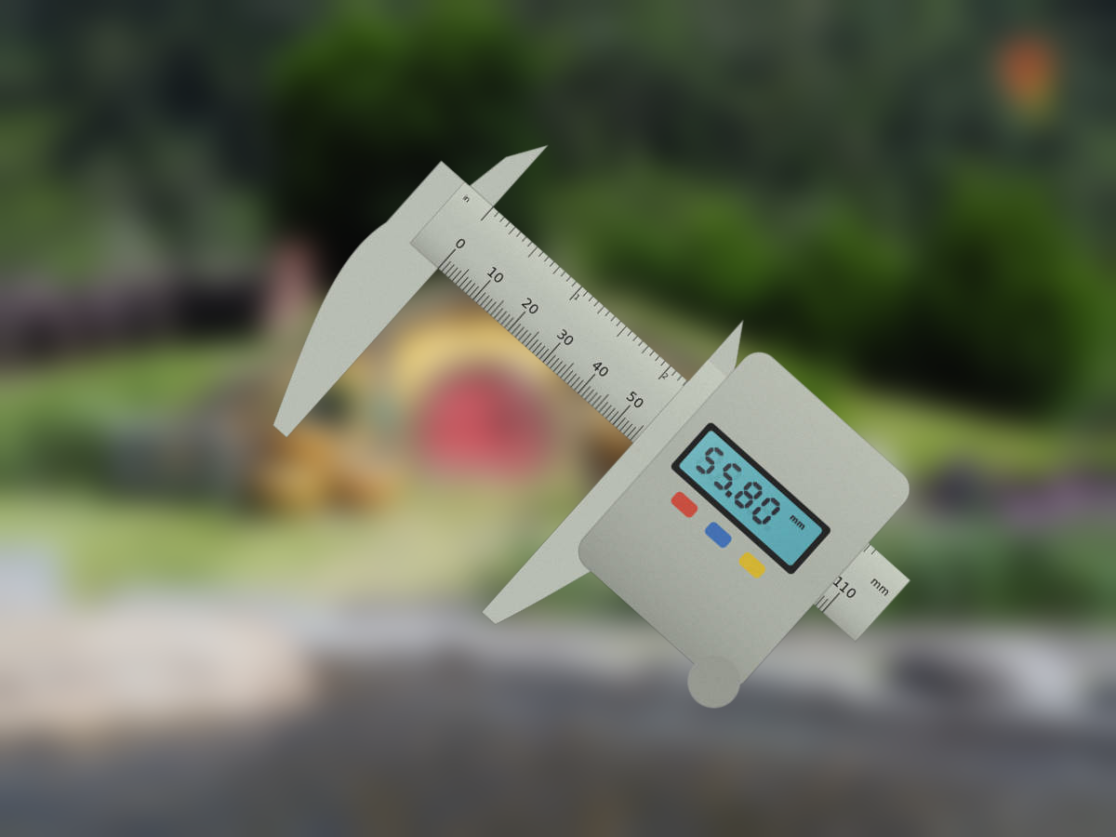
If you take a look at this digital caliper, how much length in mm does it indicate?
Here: 55.80 mm
